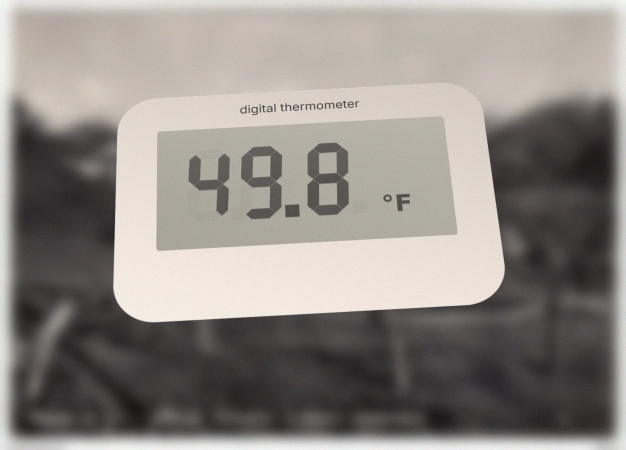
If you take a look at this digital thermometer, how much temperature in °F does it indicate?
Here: 49.8 °F
